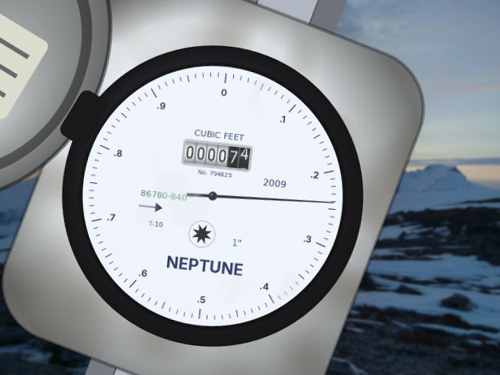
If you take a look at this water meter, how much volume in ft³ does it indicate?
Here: 74.24 ft³
